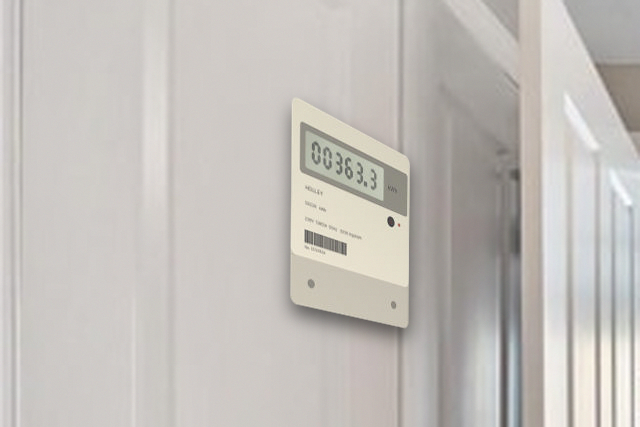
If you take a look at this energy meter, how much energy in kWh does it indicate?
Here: 363.3 kWh
